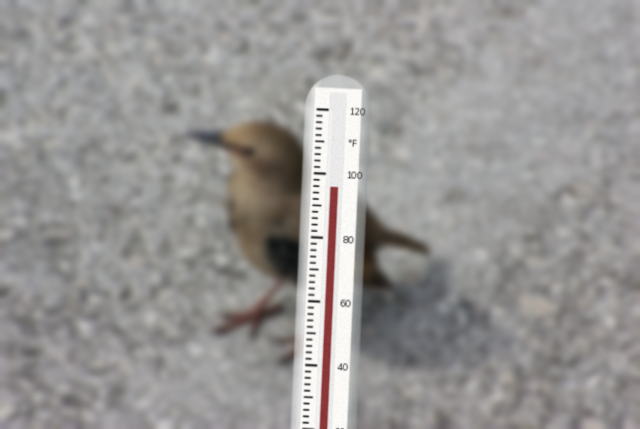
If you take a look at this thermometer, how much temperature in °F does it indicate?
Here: 96 °F
